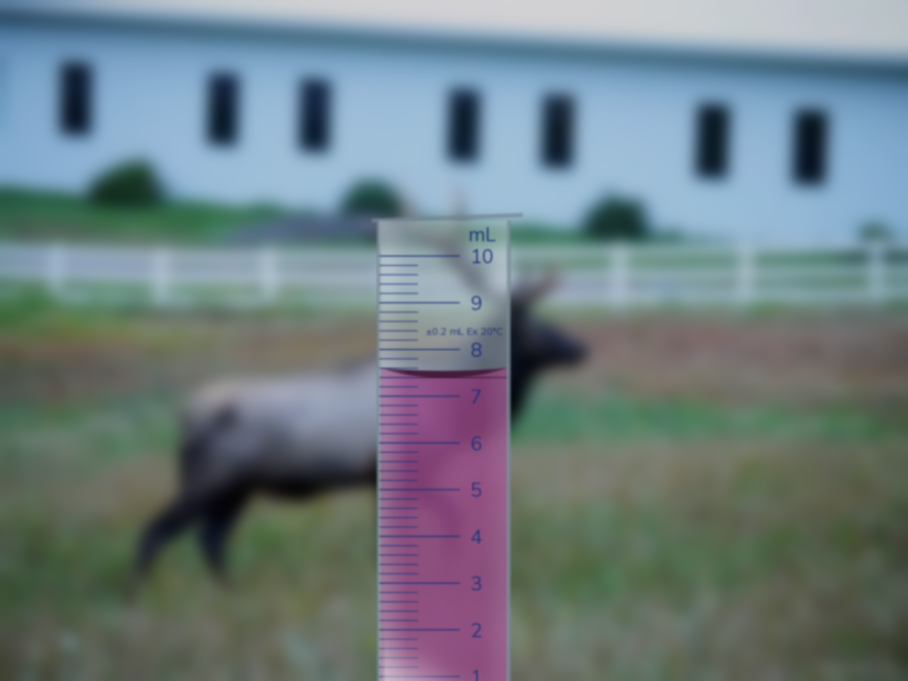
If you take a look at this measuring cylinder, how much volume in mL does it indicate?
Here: 7.4 mL
